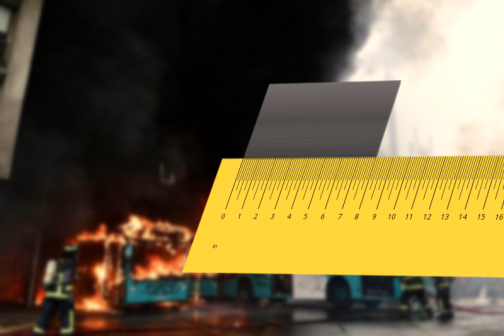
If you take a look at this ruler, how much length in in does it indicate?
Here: 8 in
